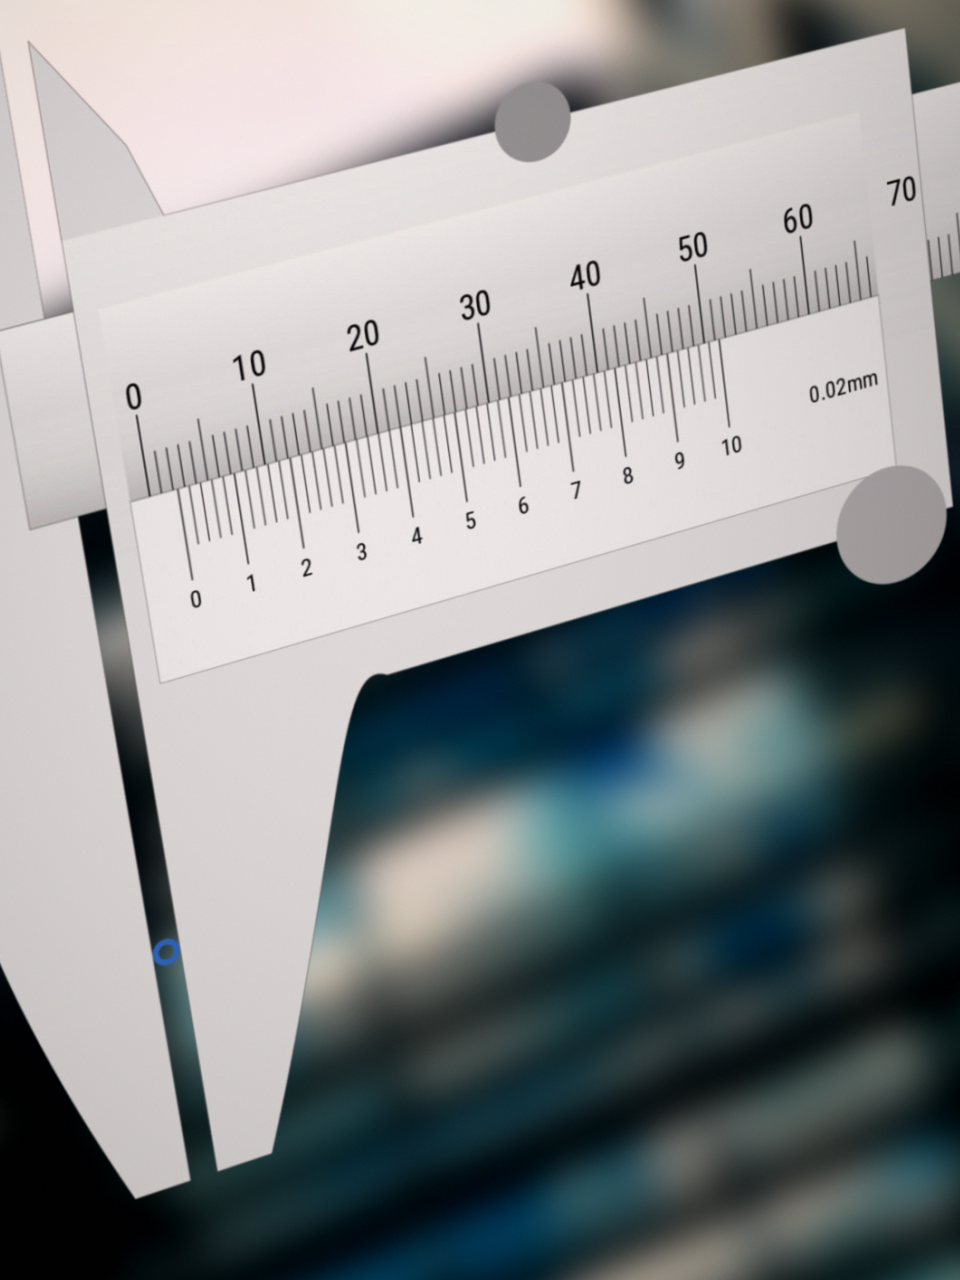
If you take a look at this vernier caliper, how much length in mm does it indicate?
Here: 2.4 mm
